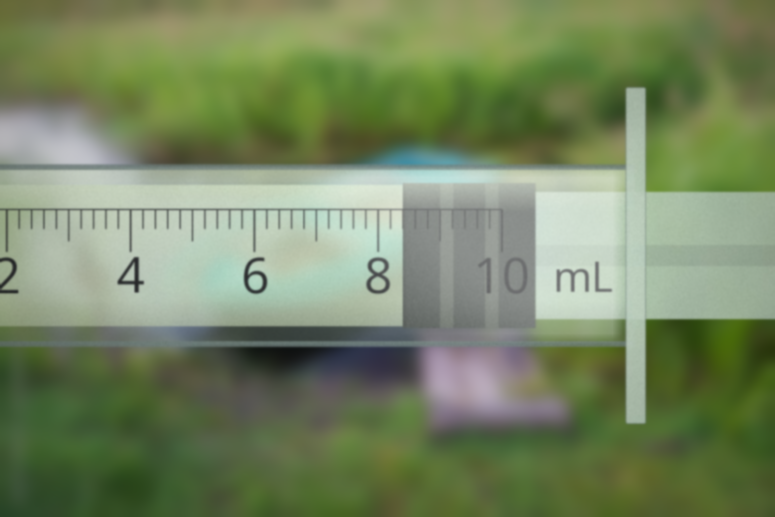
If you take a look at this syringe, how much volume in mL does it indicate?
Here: 8.4 mL
